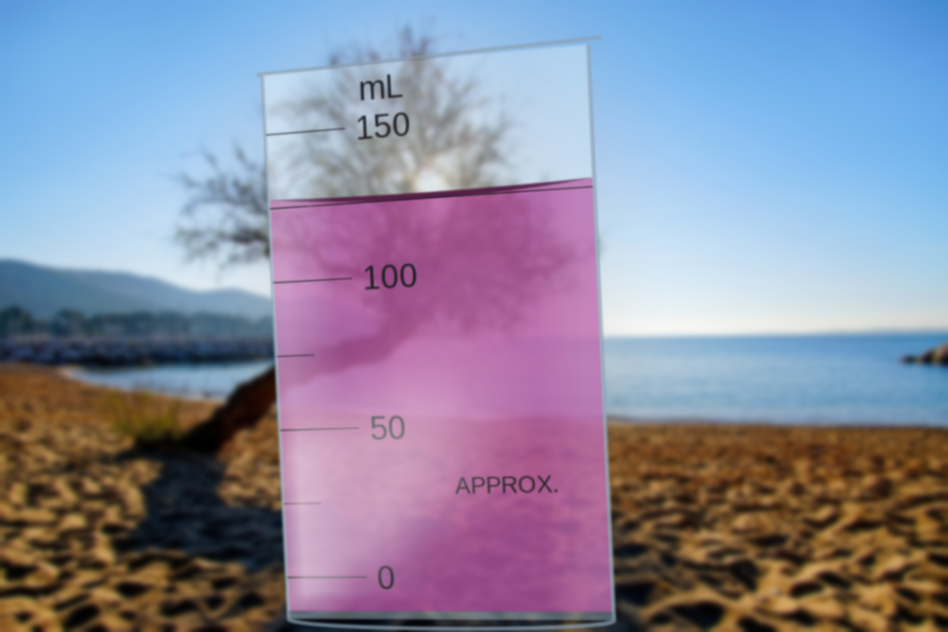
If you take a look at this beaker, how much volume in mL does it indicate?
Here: 125 mL
